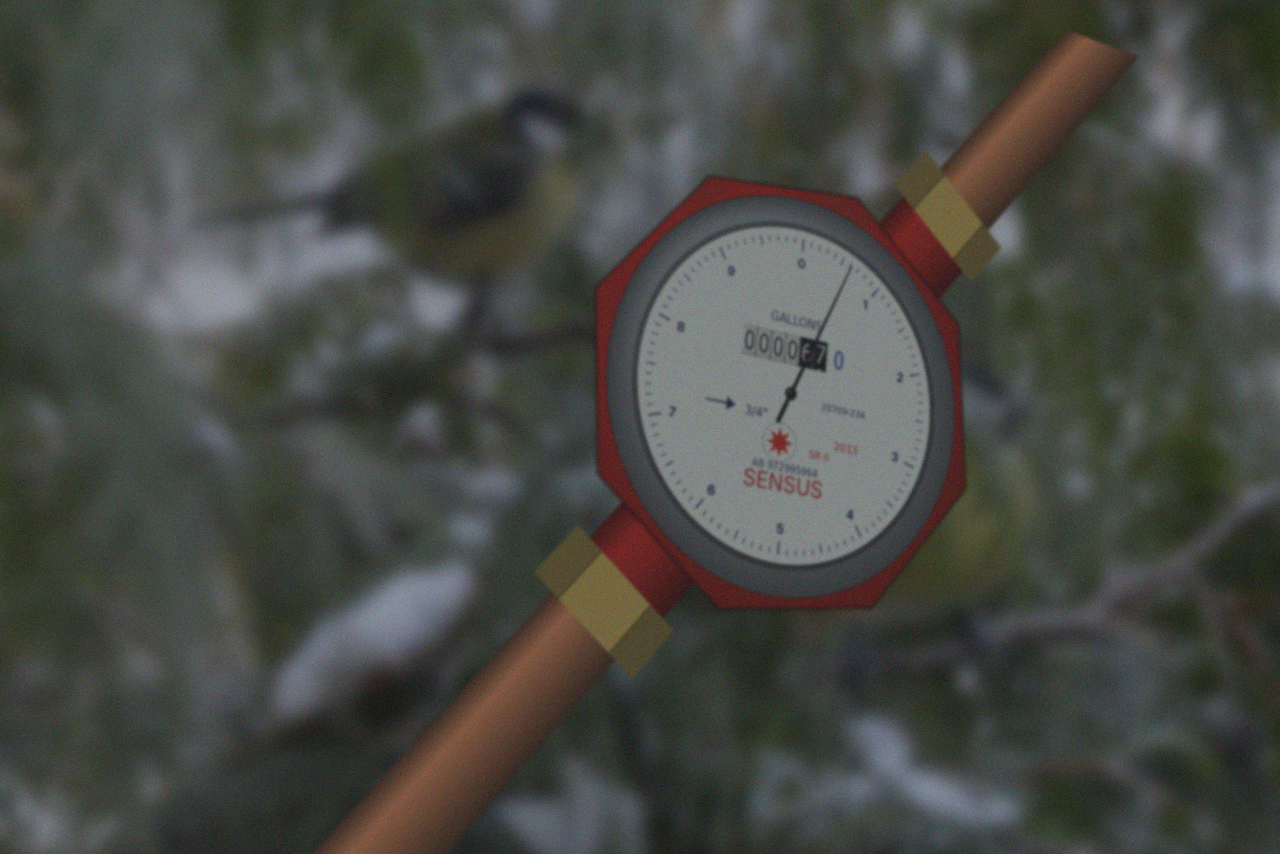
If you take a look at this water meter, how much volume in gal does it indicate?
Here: 670.6 gal
